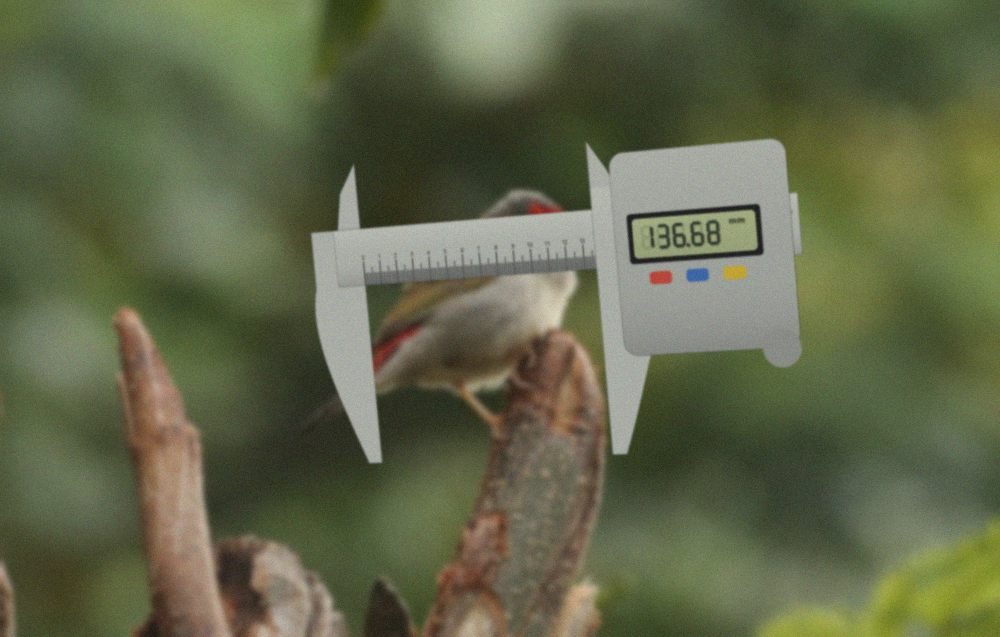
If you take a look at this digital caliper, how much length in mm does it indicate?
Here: 136.68 mm
